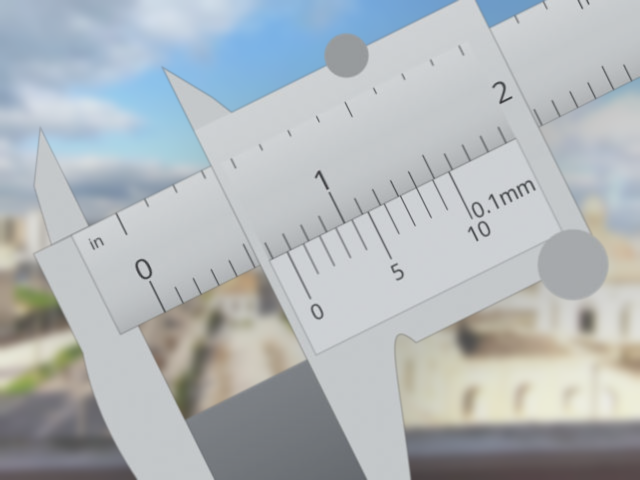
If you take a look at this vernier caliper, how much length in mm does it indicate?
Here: 6.8 mm
